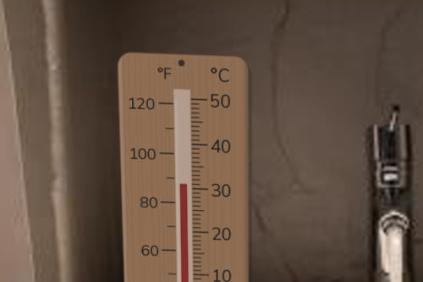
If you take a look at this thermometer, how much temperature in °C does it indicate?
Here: 31 °C
